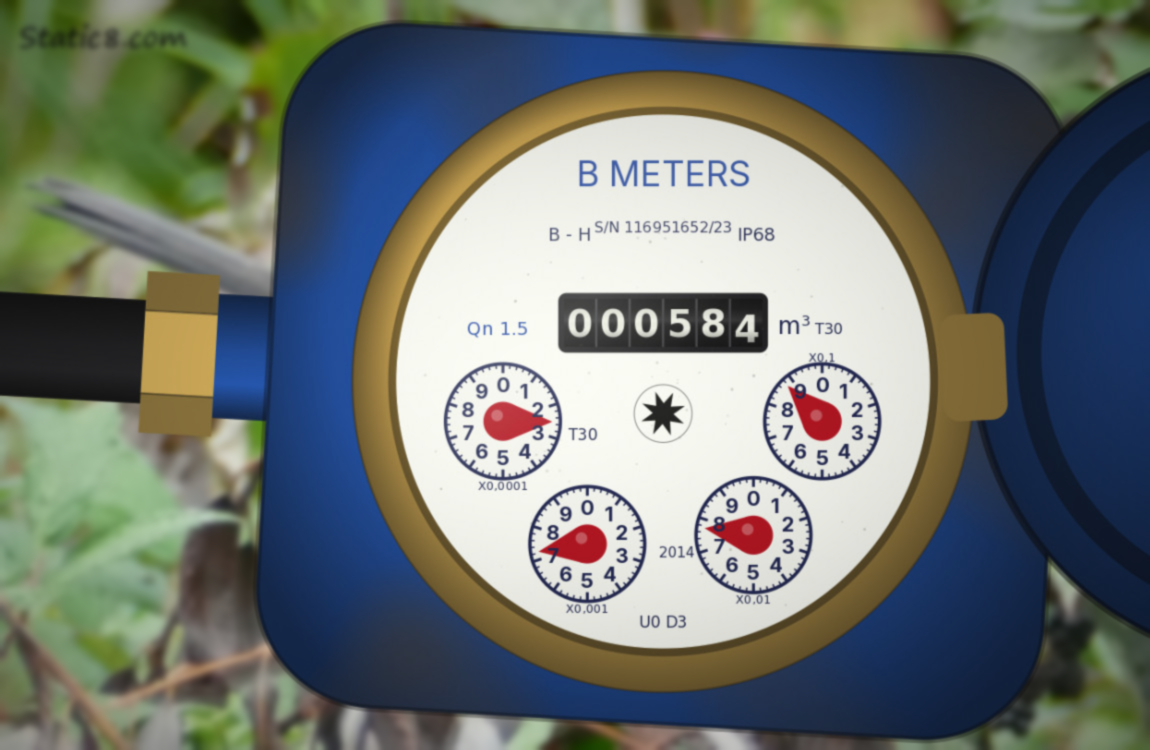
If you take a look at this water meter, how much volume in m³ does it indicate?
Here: 583.8772 m³
